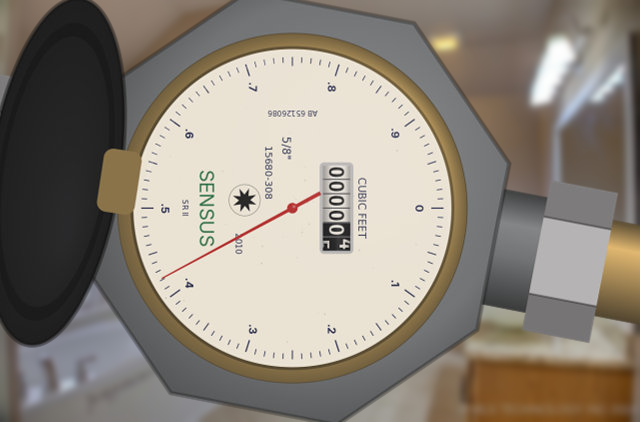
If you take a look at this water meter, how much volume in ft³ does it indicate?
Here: 4.42 ft³
